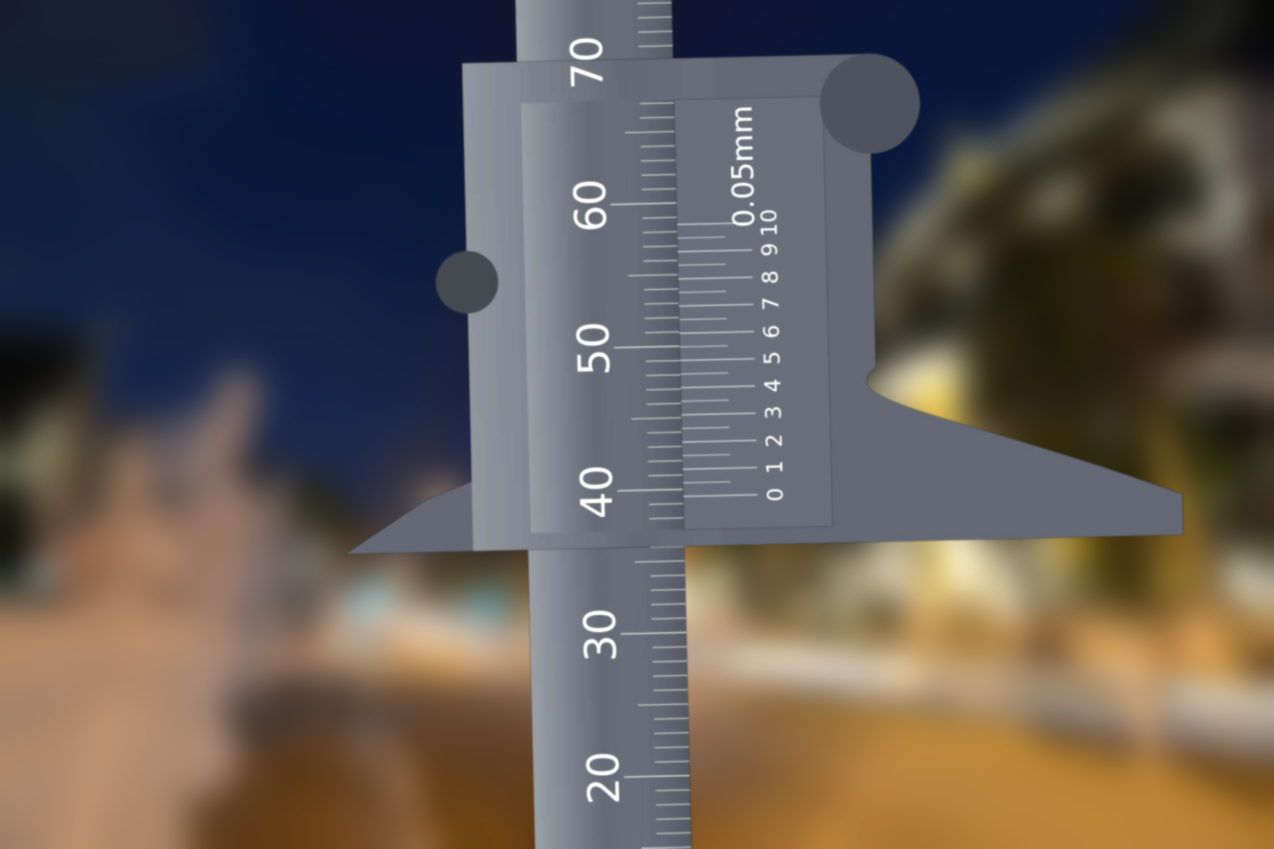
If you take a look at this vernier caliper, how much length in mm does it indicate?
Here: 39.5 mm
